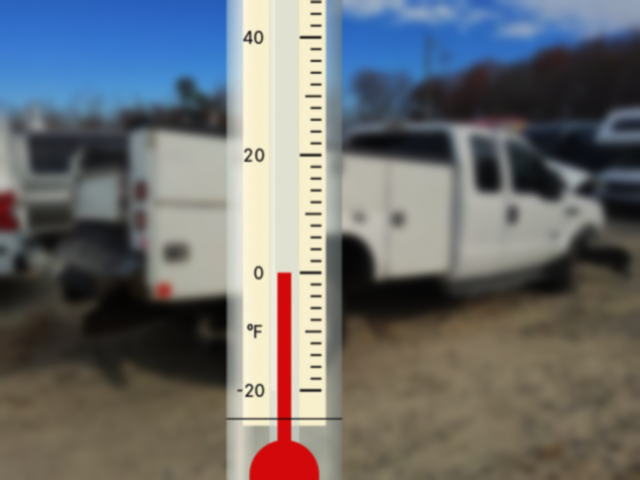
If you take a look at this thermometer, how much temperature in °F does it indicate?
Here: 0 °F
